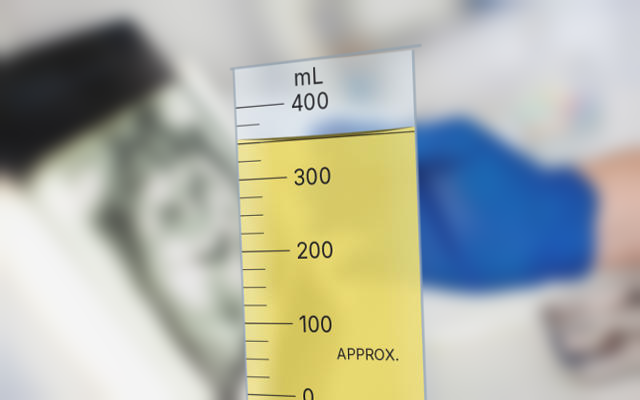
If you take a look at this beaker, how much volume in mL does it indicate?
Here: 350 mL
